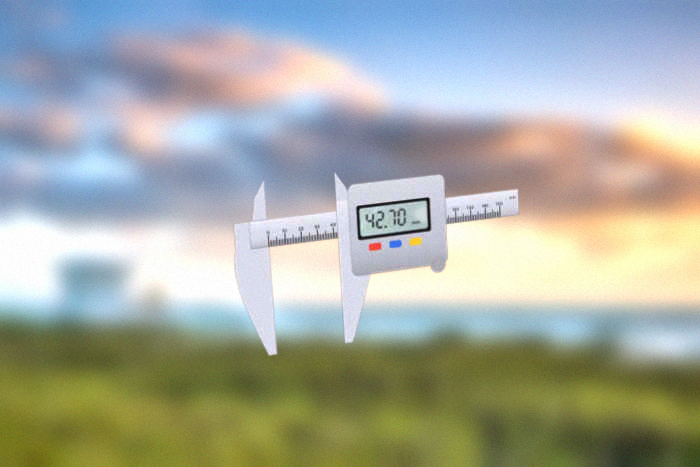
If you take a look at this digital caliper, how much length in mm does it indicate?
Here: 42.70 mm
